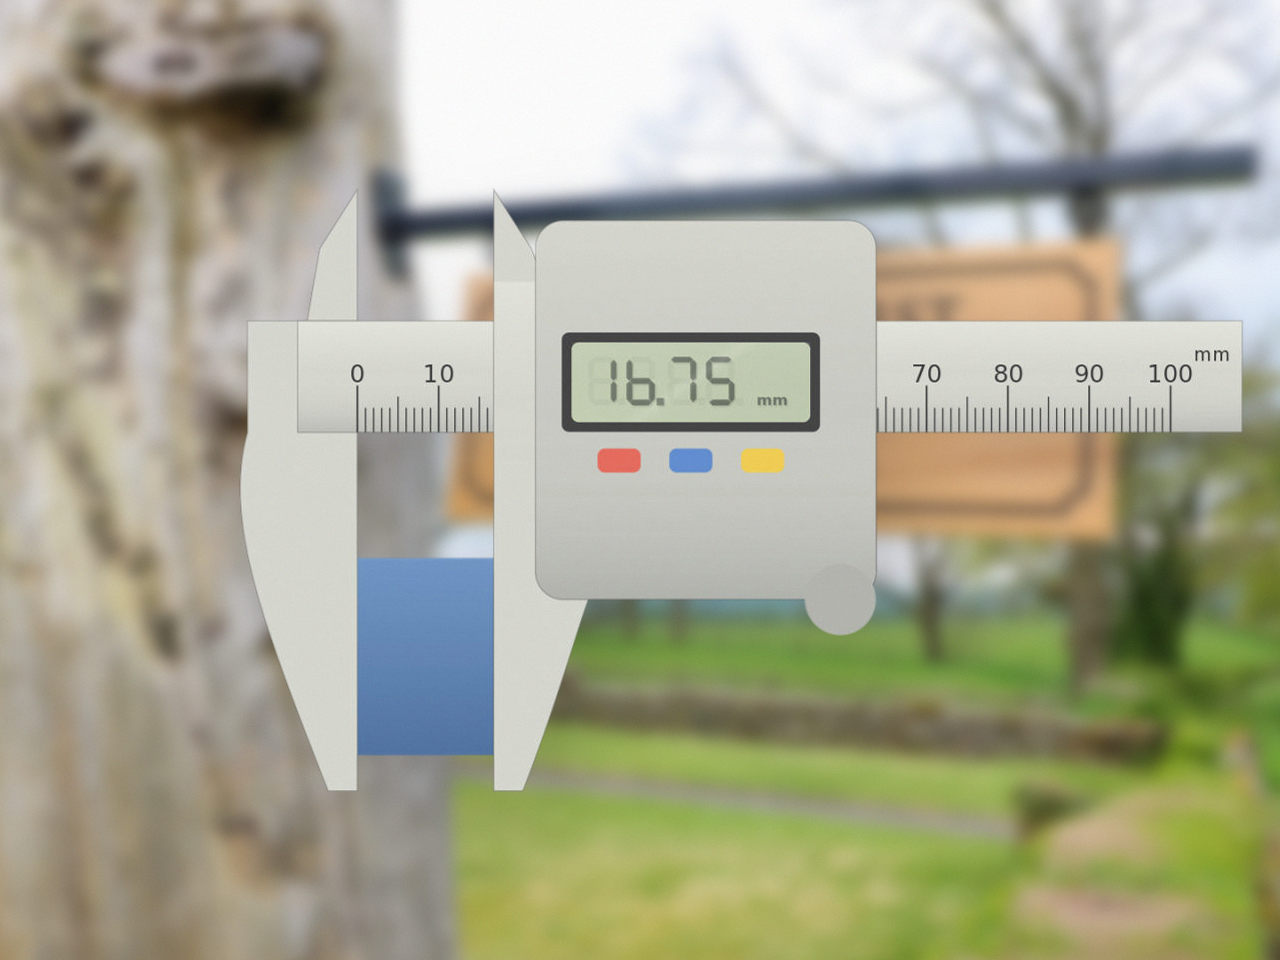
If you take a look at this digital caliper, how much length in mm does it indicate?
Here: 16.75 mm
